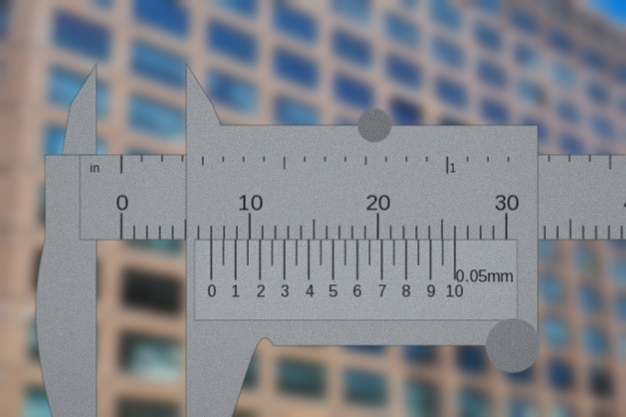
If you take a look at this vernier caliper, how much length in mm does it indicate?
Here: 7.0 mm
